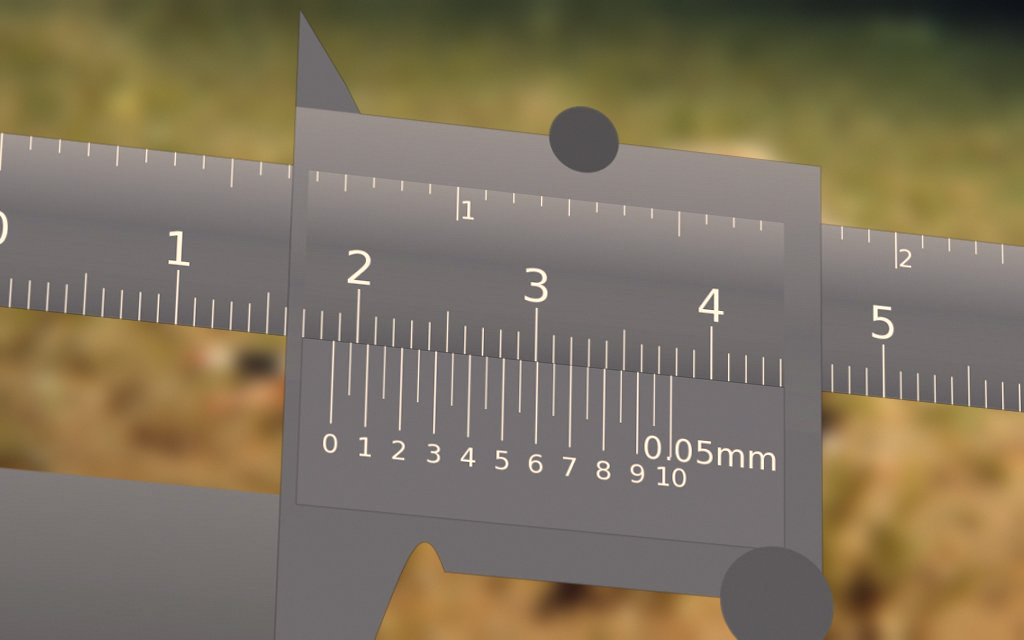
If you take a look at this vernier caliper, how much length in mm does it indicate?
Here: 18.7 mm
